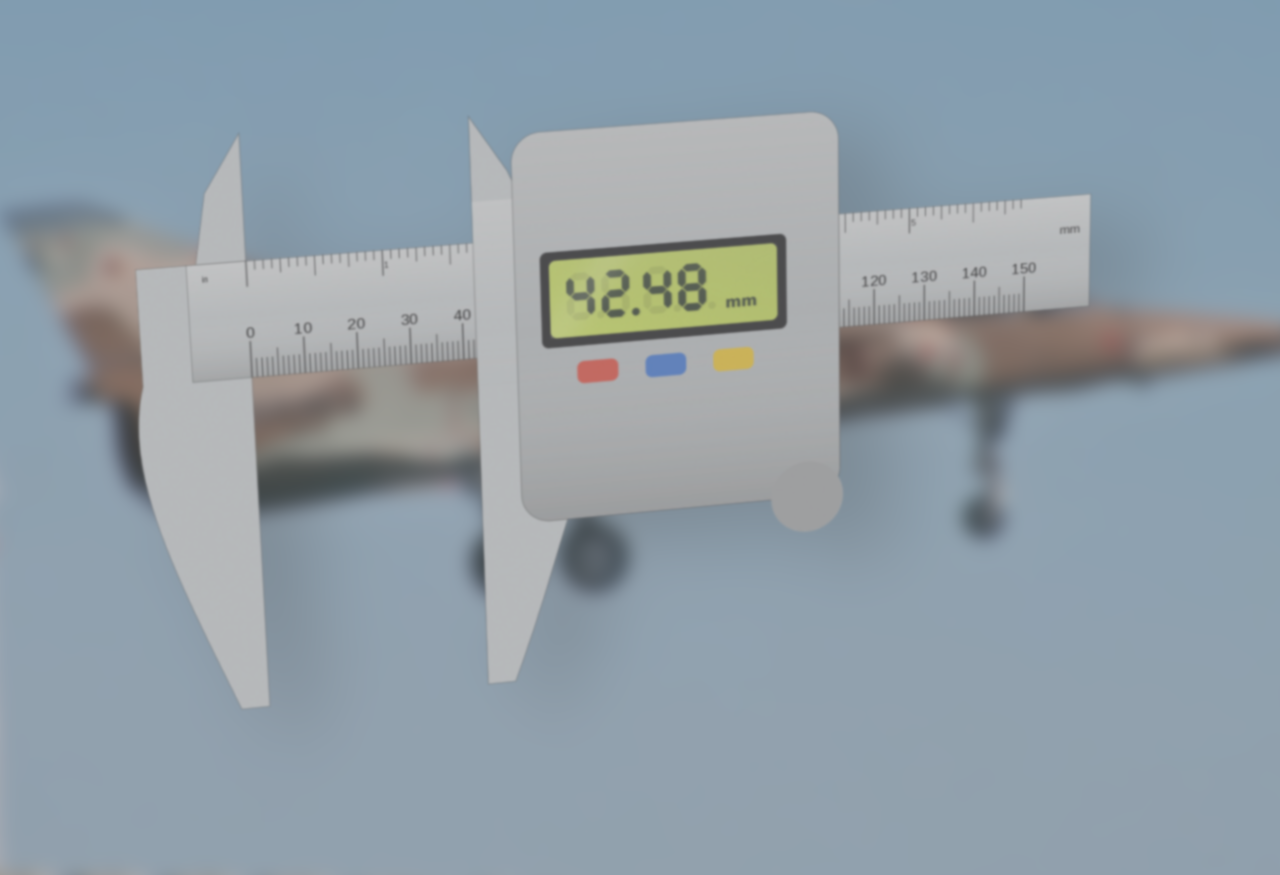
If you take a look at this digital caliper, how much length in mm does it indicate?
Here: 42.48 mm
